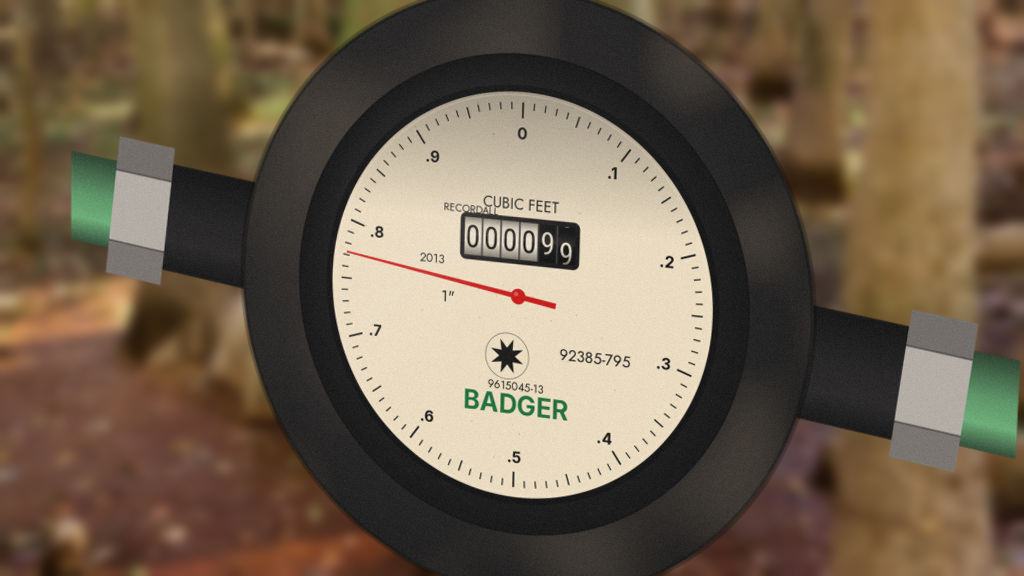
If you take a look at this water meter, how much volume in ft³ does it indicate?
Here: 98.77 ft³
